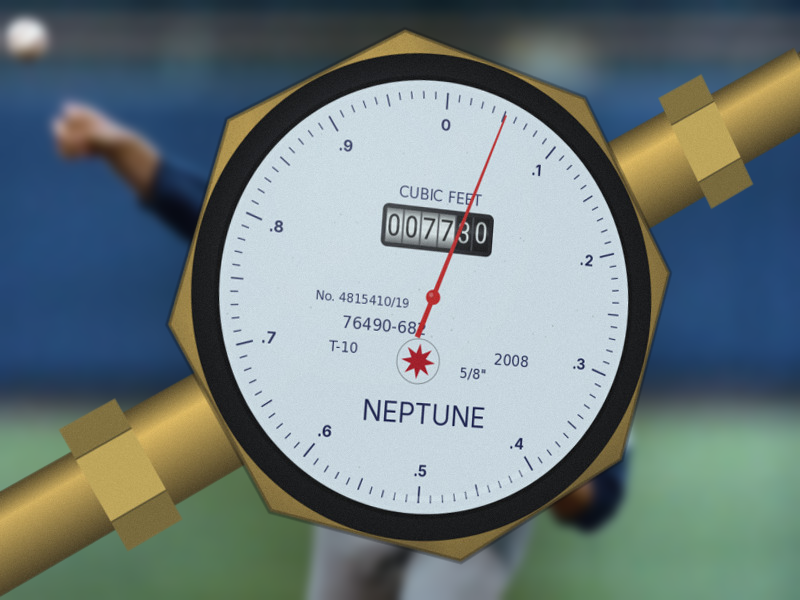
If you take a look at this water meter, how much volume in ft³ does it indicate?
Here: 7730.05 ft³
